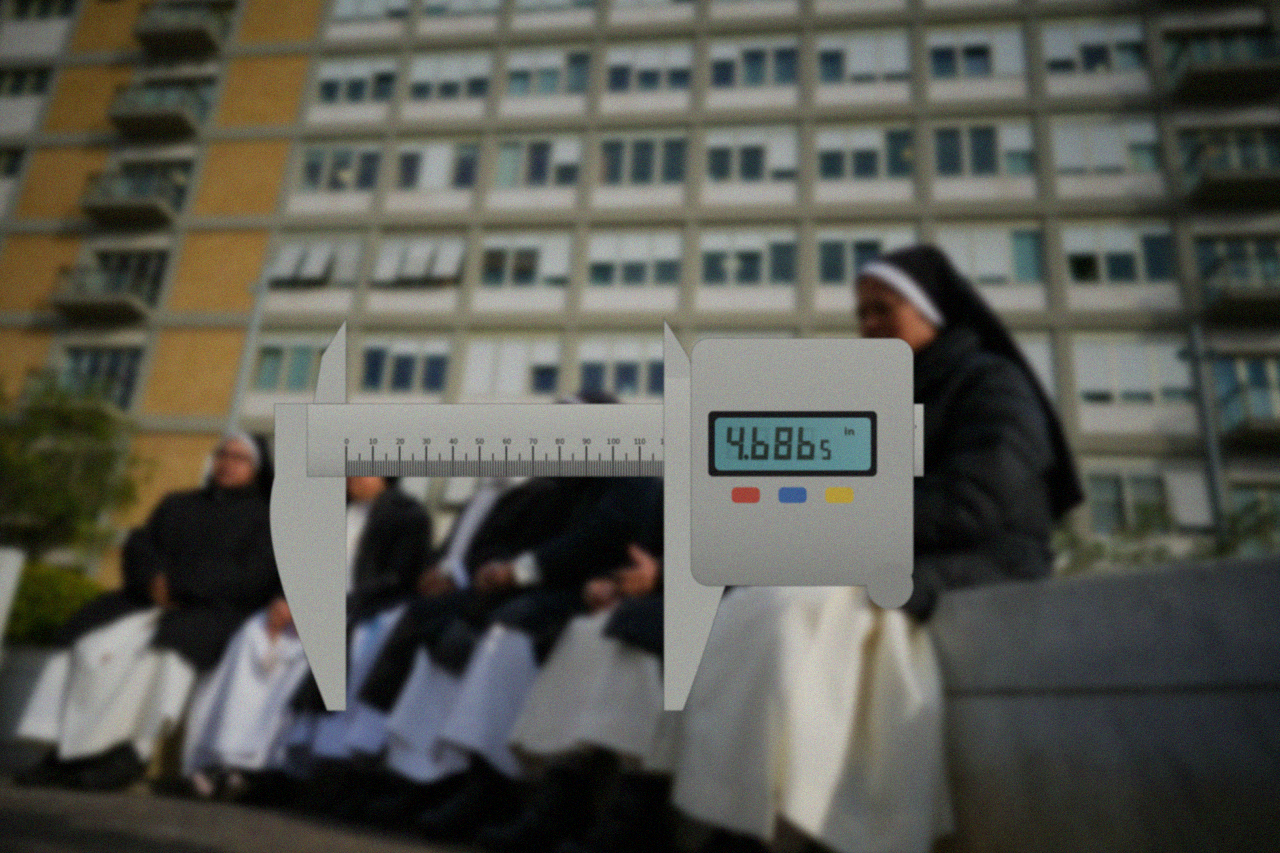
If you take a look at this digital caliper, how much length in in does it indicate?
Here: 4.6865 in
